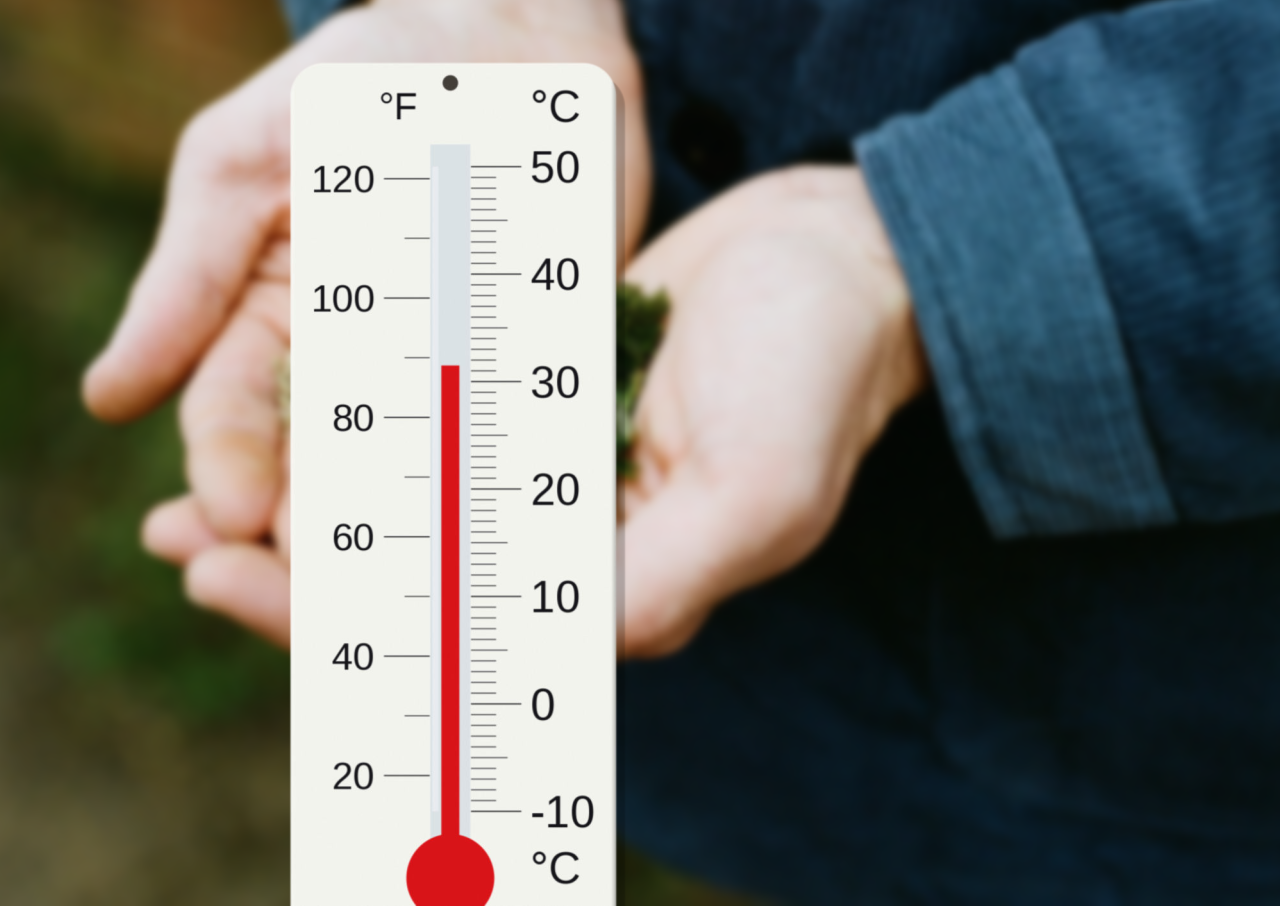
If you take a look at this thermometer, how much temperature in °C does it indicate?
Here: 31.5 °C
